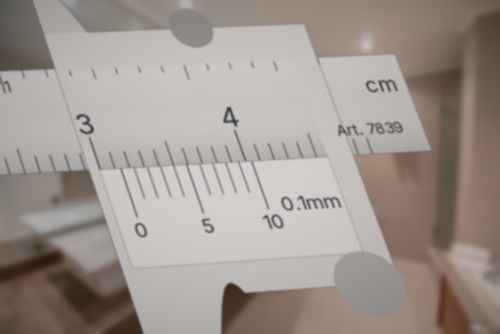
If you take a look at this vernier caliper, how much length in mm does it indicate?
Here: 31.4 mm
